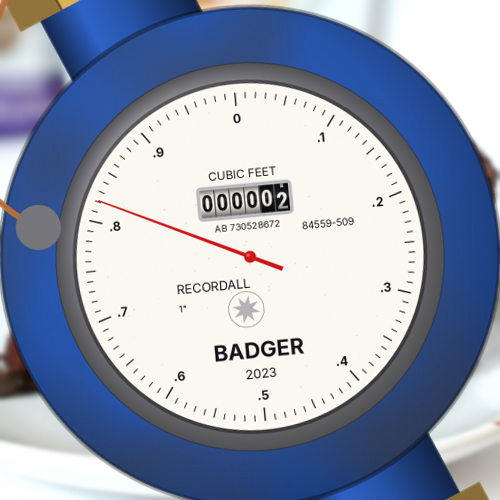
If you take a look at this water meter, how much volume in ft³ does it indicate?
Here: 1.82 ft³
